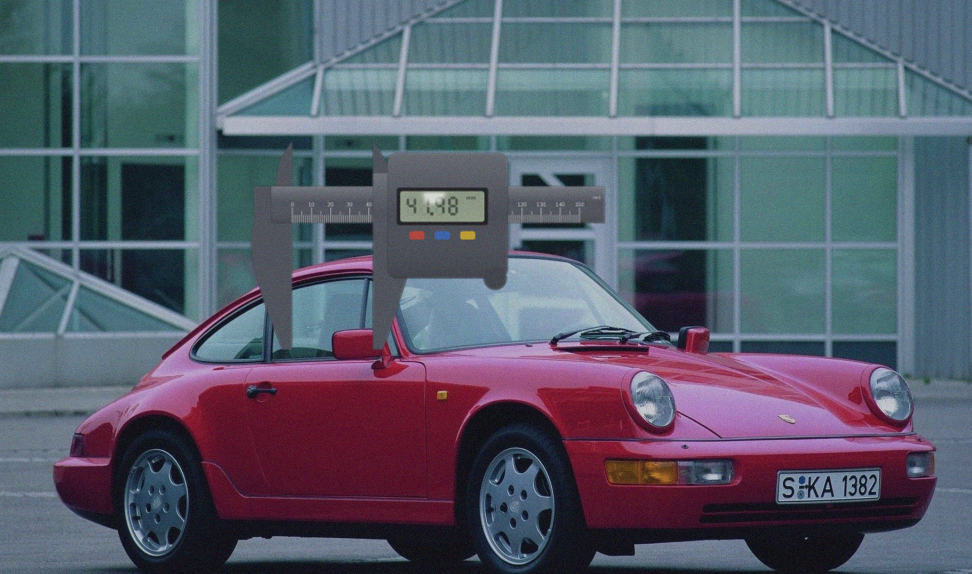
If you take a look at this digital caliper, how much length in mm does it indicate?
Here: 41.98 mm
